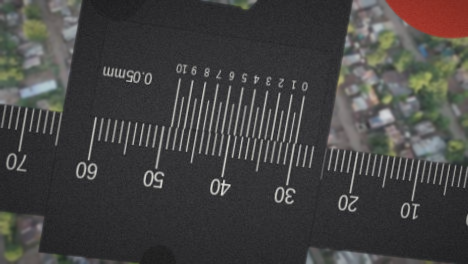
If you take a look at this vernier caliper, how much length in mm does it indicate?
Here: 29.8 mm
